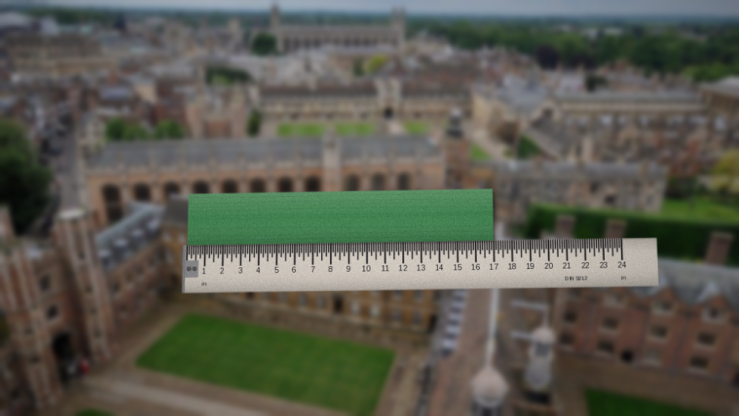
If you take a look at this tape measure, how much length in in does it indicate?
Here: 17 in
